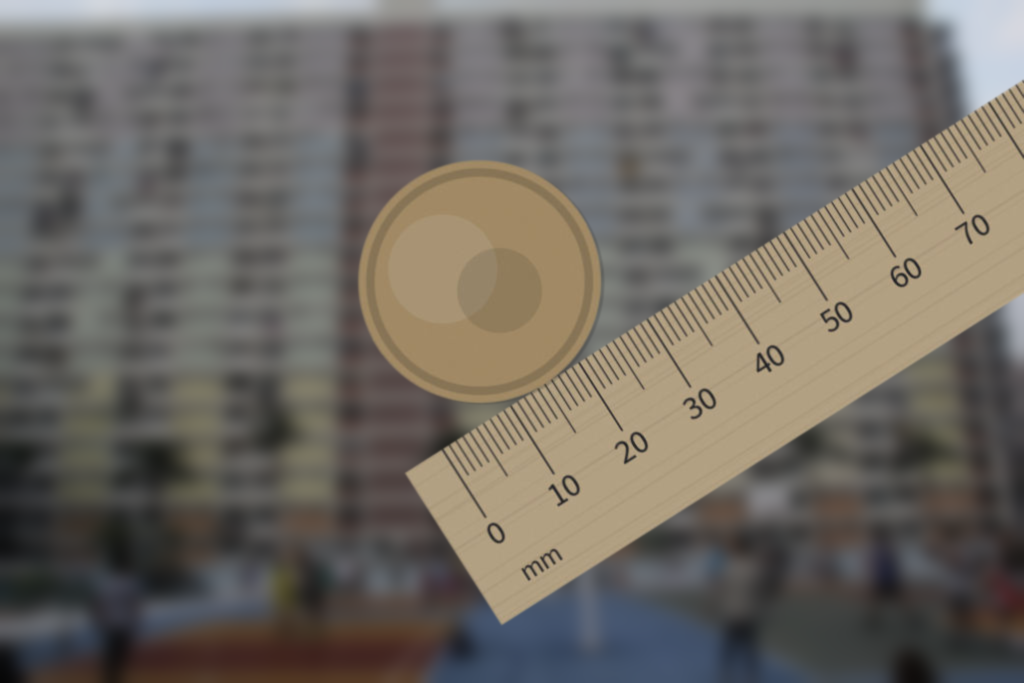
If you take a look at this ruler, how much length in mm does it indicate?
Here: 30 mm
